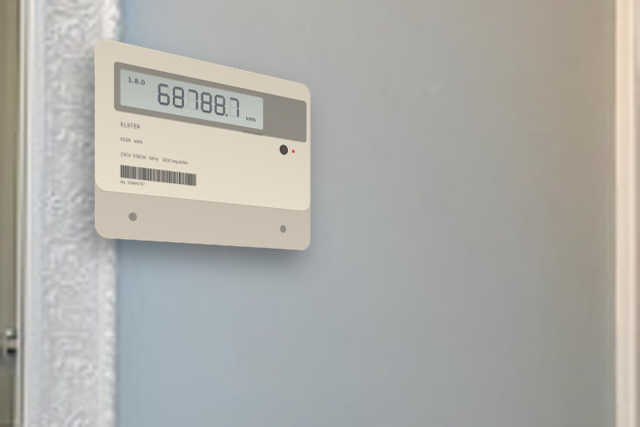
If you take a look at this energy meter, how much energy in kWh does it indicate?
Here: 68788.7 kWh
